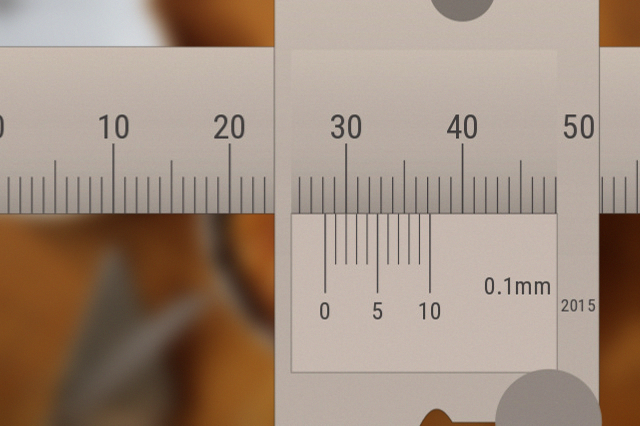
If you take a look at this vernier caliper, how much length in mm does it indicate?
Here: 28.2 mm
